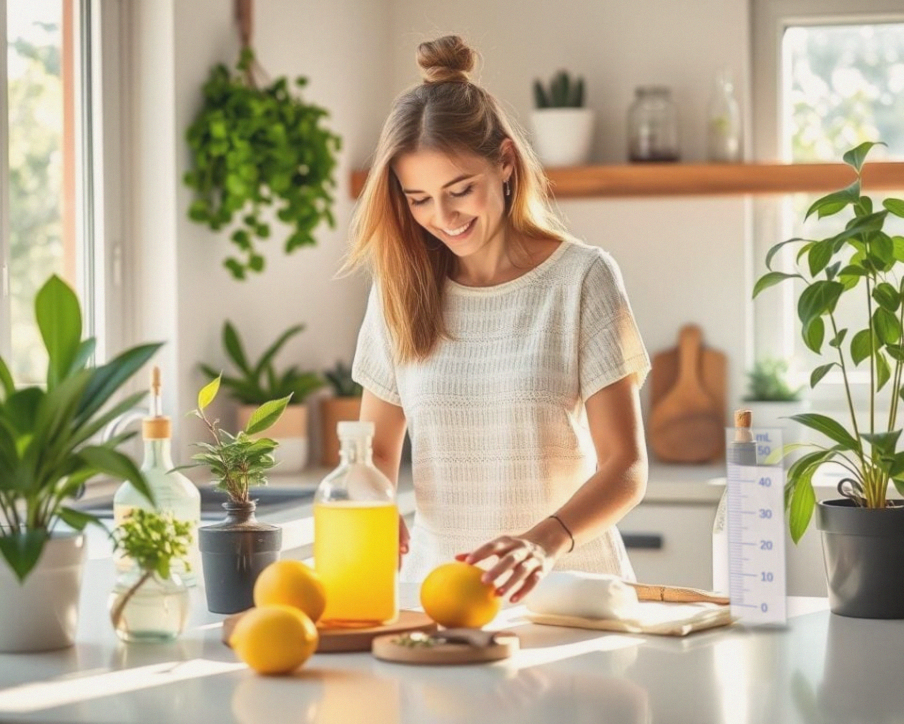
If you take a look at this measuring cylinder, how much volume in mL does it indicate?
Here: 45 mL
